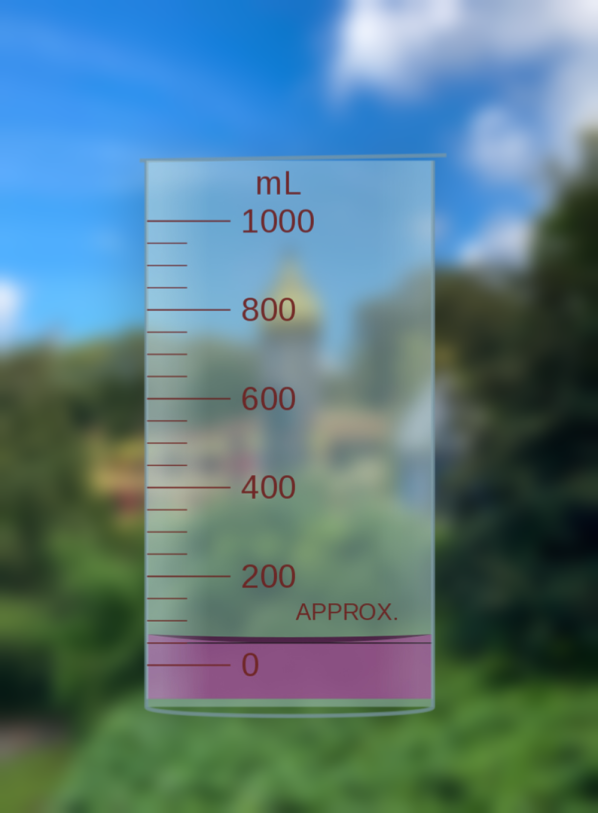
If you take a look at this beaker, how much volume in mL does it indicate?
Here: 50 mL
